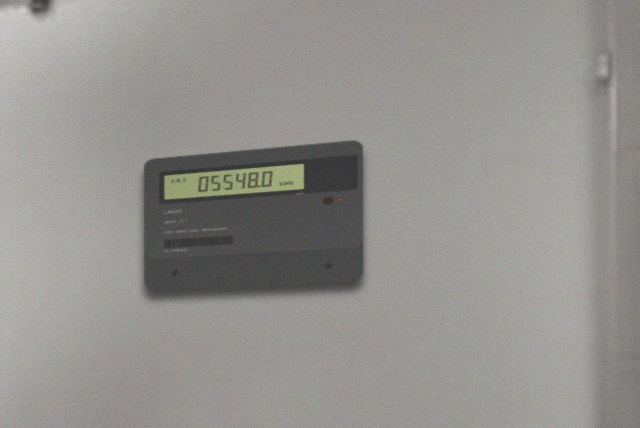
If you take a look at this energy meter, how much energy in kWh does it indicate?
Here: 5548.0 kWh
